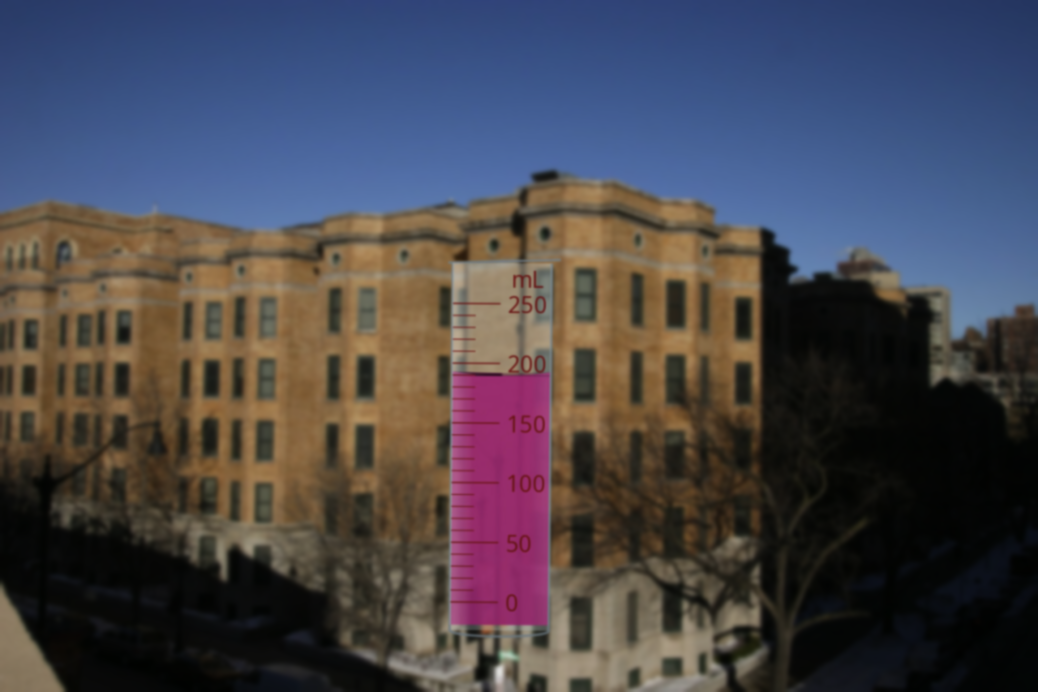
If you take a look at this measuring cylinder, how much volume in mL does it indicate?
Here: 190 mL
